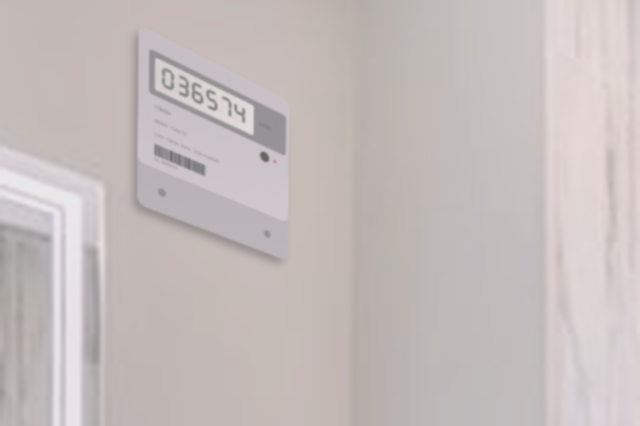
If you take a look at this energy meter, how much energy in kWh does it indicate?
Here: 36574 kWh
